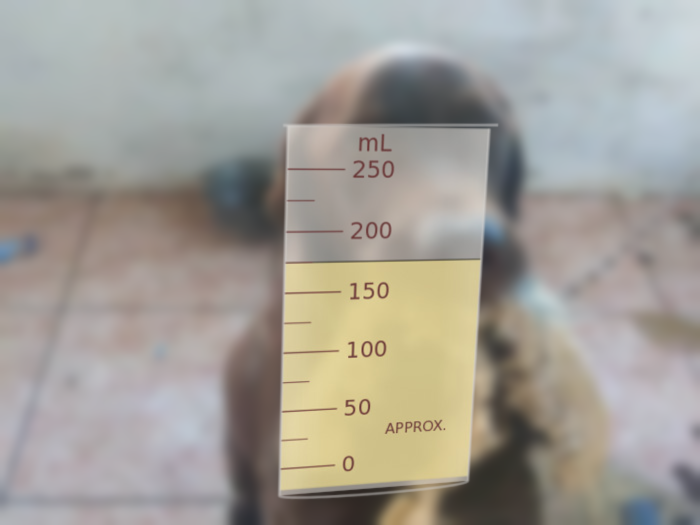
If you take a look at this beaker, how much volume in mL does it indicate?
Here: 175 mL
